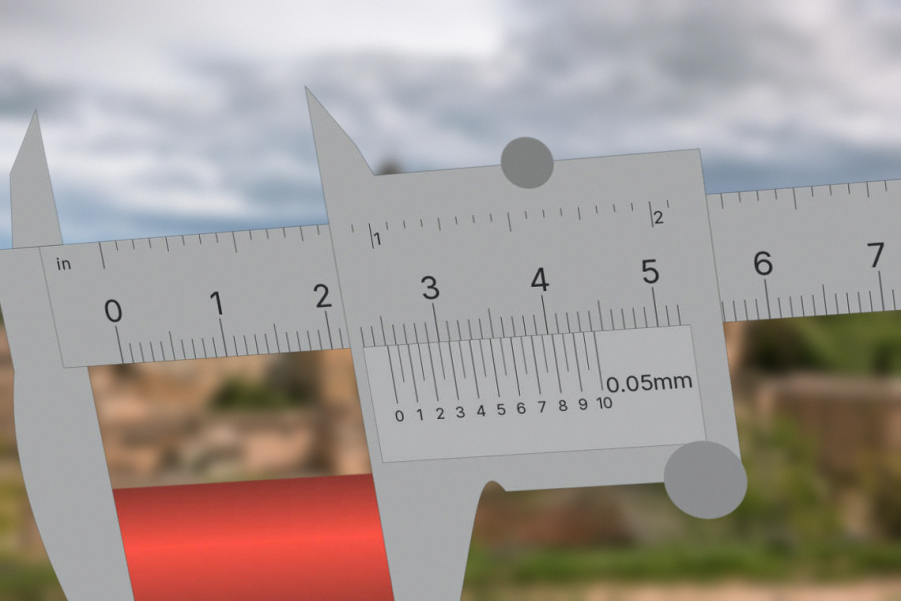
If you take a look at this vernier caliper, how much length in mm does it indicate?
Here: 25.2 mm
